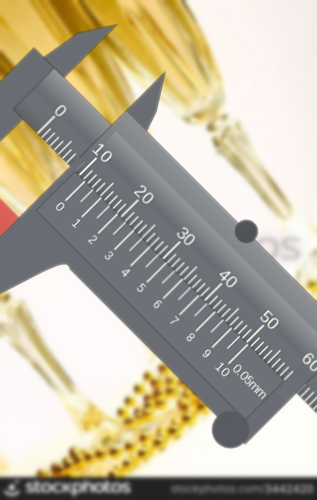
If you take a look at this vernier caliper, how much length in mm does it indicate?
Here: 11.4 mm
